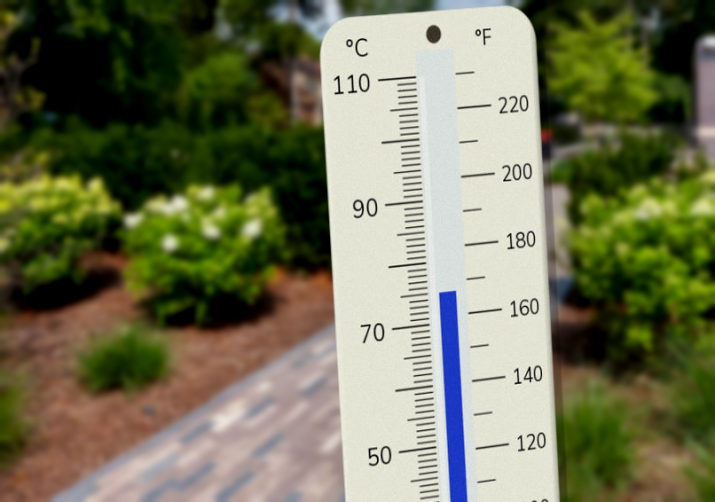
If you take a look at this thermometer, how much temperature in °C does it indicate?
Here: 75 °C
